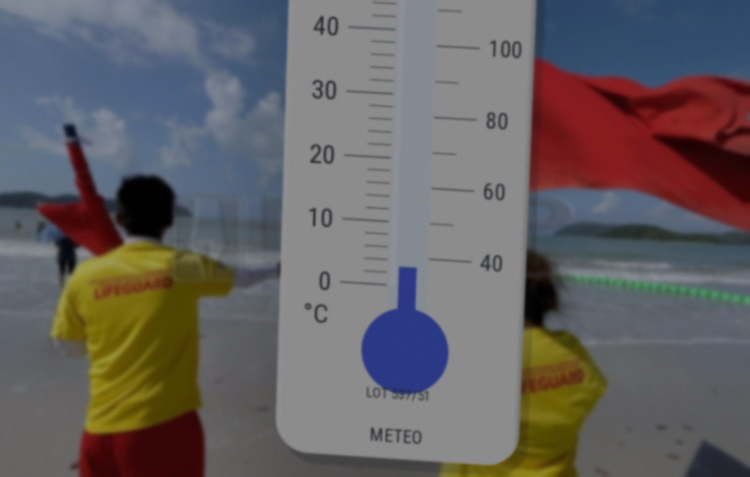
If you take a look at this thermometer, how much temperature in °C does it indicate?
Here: 3 °C
